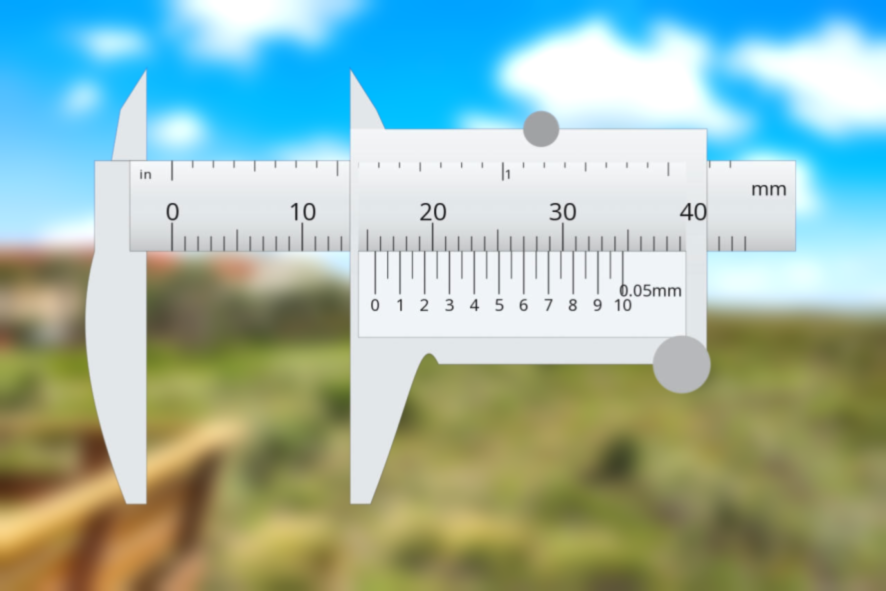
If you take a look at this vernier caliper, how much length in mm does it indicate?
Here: 15.6 mm
